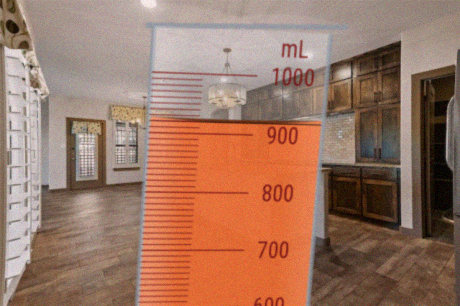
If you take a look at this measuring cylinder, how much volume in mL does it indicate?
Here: 920 mL
